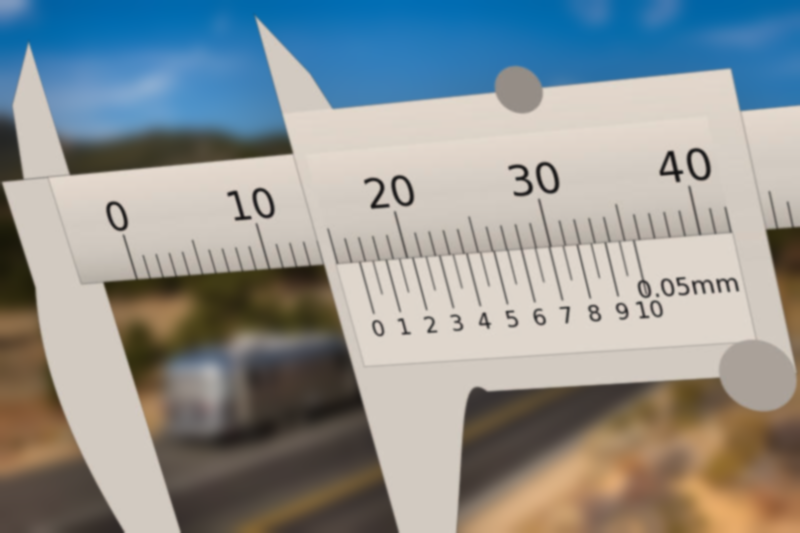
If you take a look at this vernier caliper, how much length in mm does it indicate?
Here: 16.6 mm
